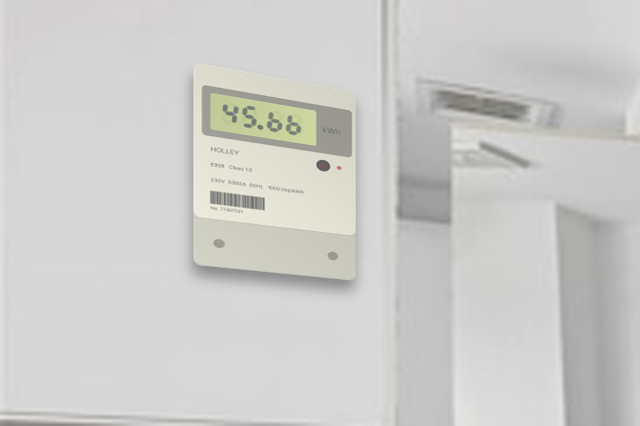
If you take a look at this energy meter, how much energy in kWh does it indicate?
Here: 45.66 kWh
